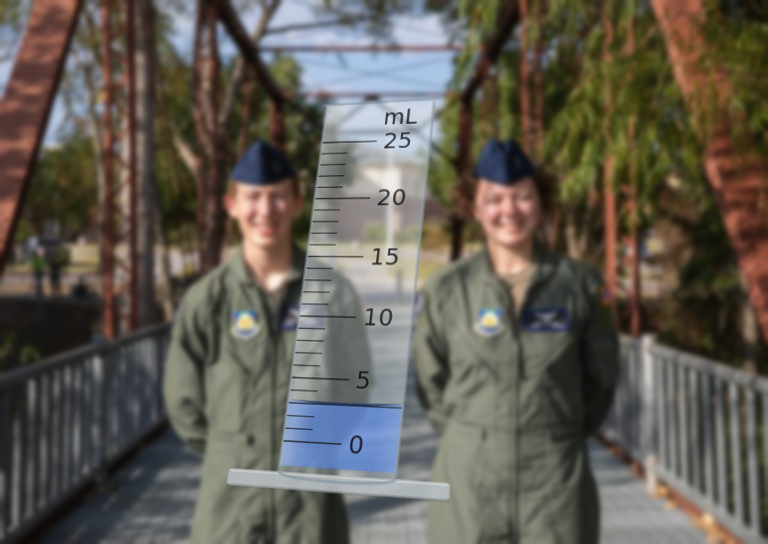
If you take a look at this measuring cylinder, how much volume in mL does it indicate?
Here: 3 mL
